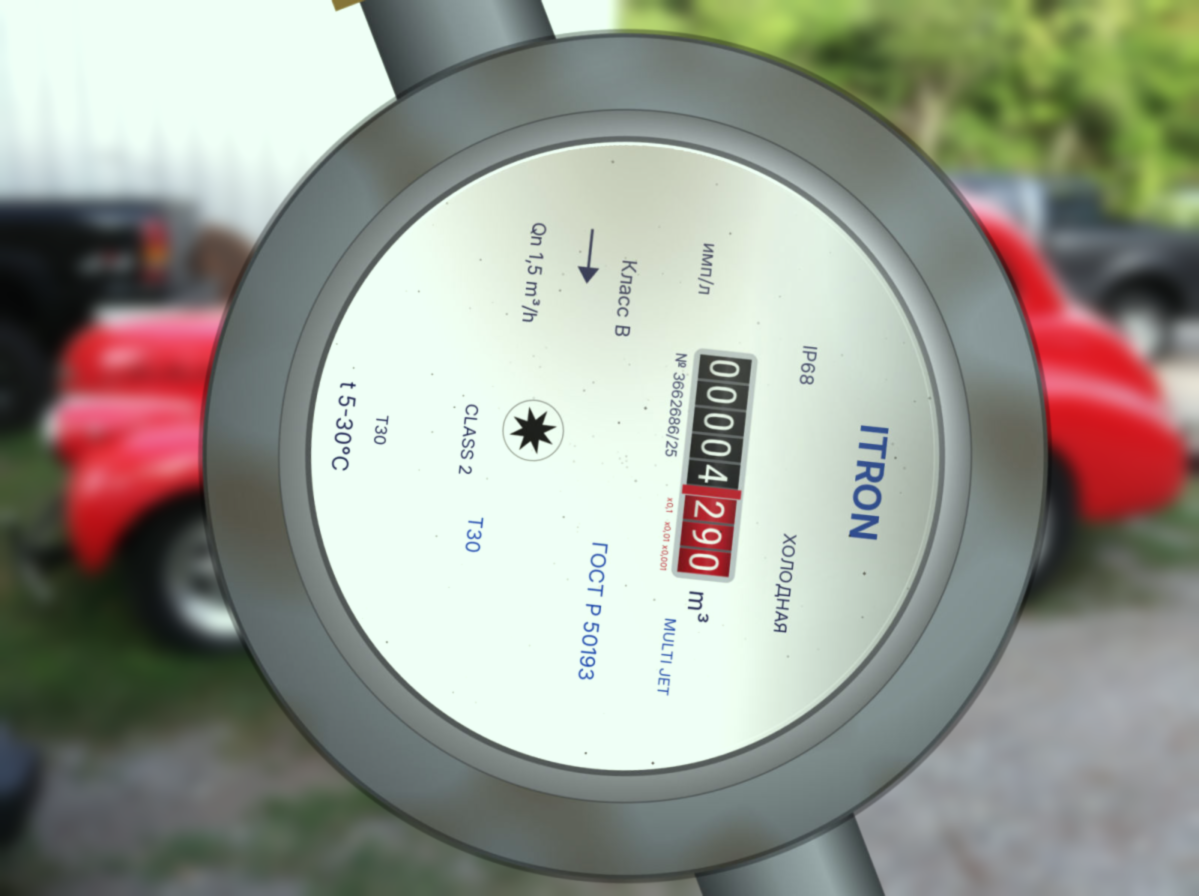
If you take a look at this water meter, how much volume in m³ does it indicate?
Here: 4.290 m³
